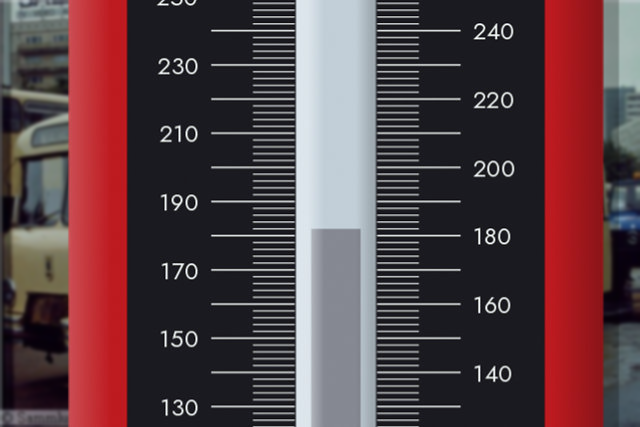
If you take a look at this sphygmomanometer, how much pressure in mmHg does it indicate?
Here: 182 mmHg
